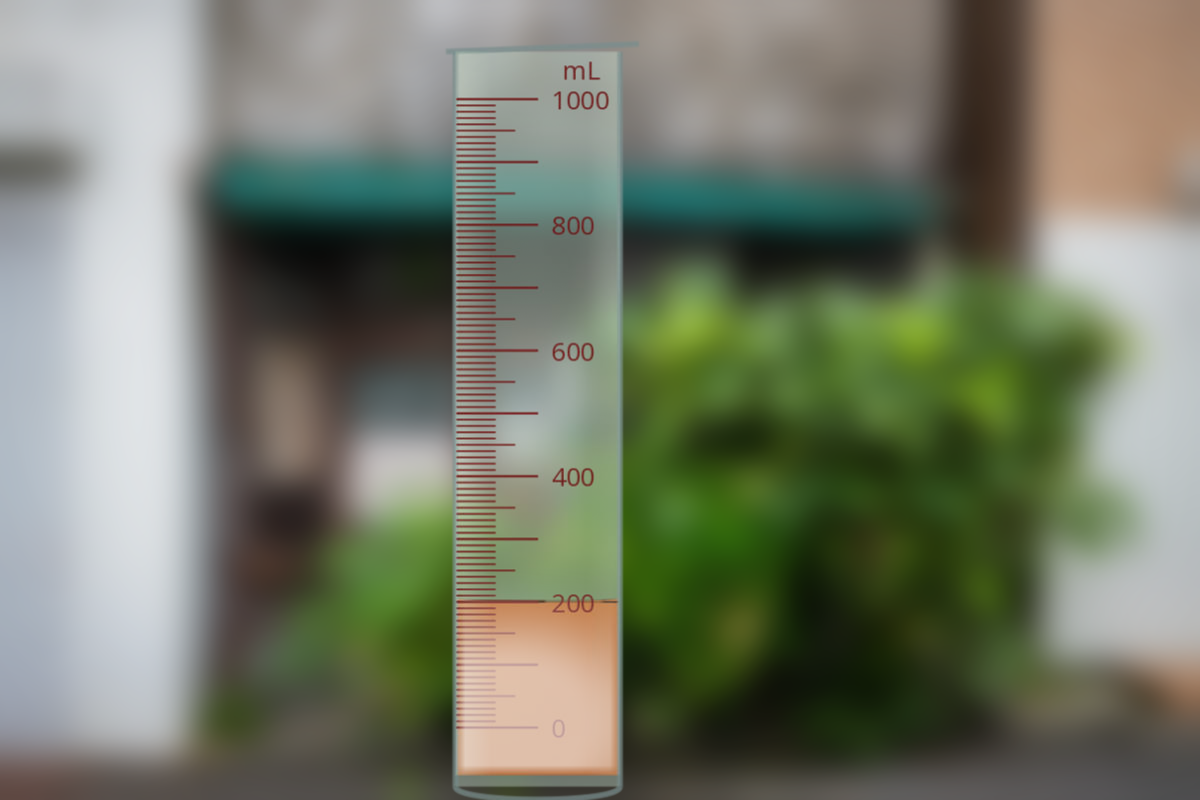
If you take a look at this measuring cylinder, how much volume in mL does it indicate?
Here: 200 mL
